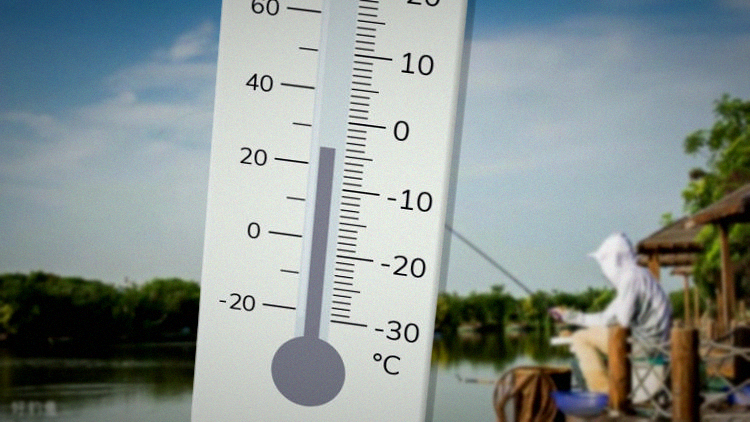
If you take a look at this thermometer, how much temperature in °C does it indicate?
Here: -4 °C
